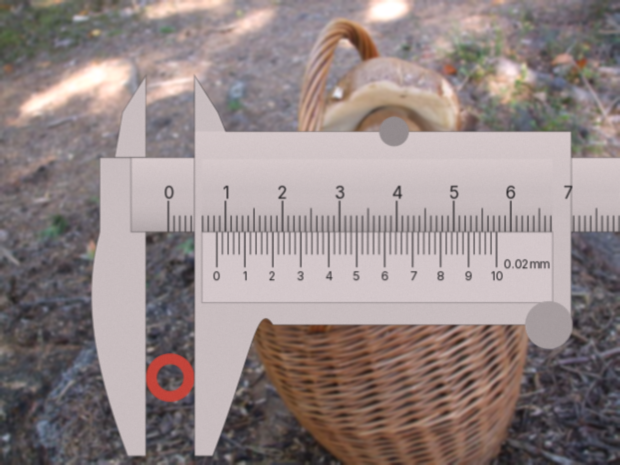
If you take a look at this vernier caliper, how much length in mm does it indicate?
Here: 8.5 mm
